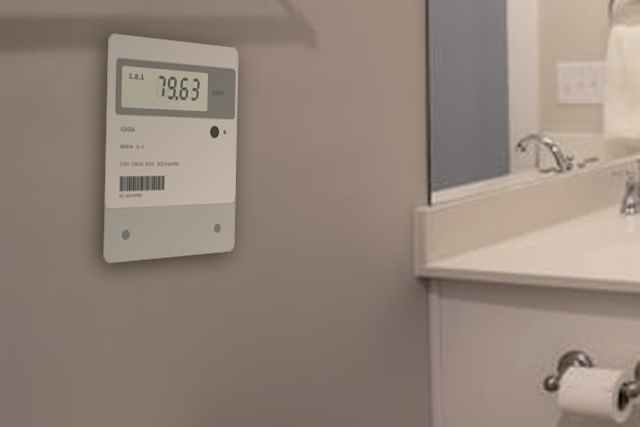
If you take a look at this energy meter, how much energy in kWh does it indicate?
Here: 79.63 kWh
